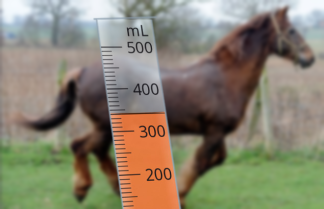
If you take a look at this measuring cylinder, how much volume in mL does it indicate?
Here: 340 mL
